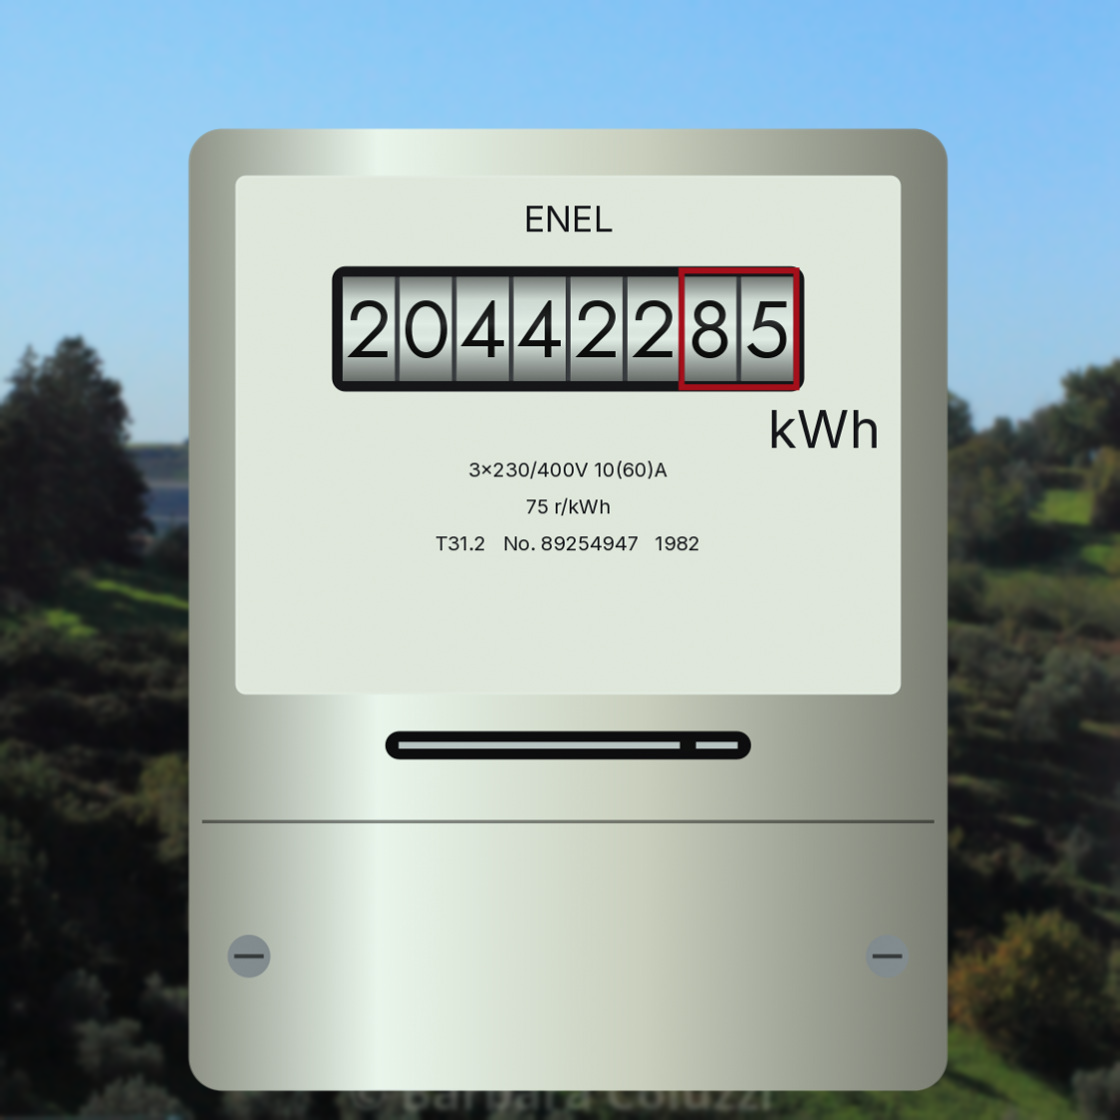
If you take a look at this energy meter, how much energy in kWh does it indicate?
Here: 204422.85 kWh
